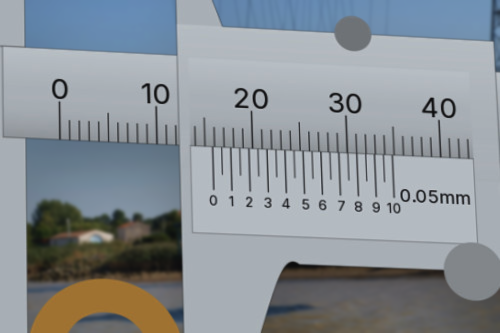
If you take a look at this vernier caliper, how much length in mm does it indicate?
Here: 15.8 mm
